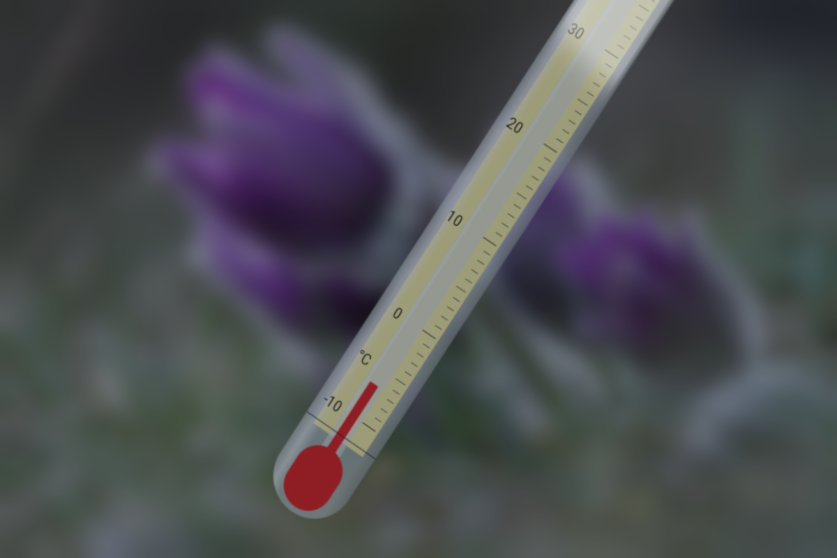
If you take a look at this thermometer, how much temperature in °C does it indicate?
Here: -6.5 °C
